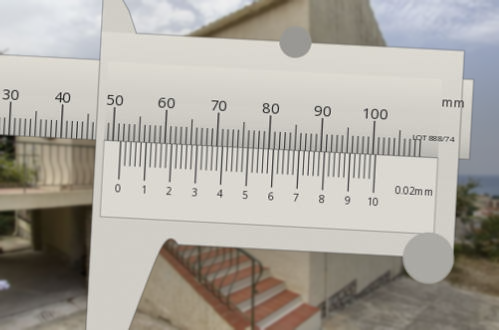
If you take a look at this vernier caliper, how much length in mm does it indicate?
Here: 51.5 mm
